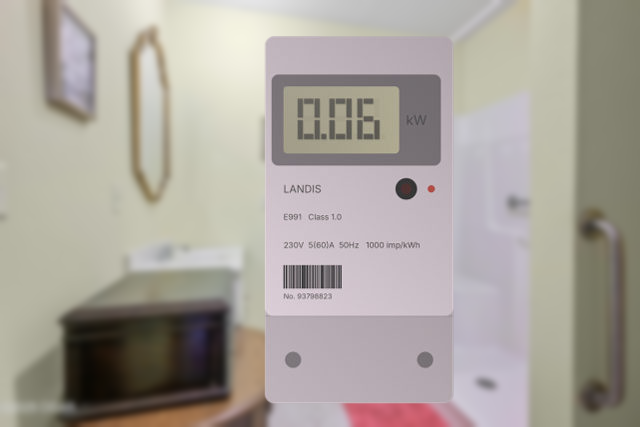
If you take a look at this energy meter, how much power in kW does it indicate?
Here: 0.06 kW
